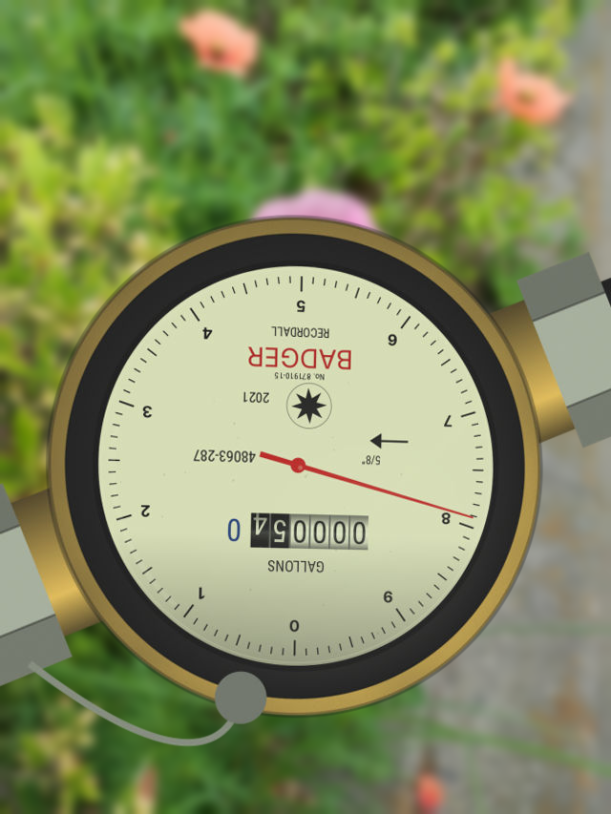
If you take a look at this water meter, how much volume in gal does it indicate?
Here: 537.9 gal
